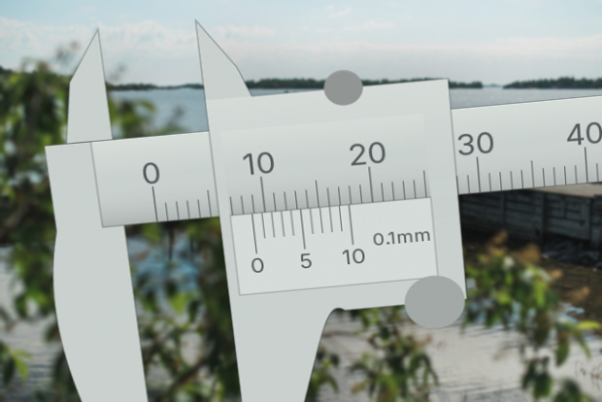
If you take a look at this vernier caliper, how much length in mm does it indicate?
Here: 8.8 mm
